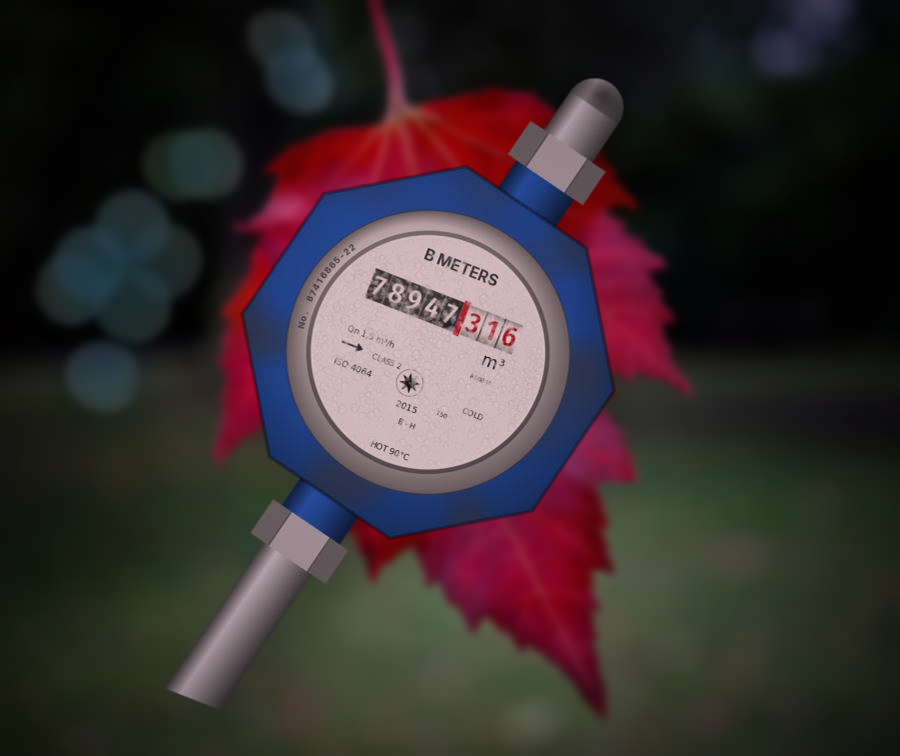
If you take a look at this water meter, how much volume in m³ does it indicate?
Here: 78947.316 m³
